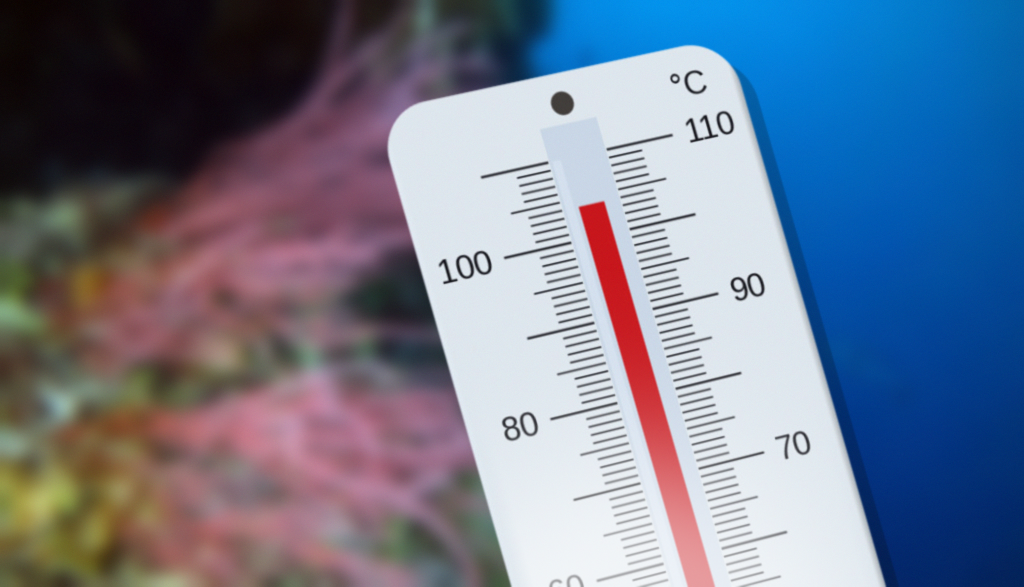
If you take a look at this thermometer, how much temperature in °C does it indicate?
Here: 104 °C
